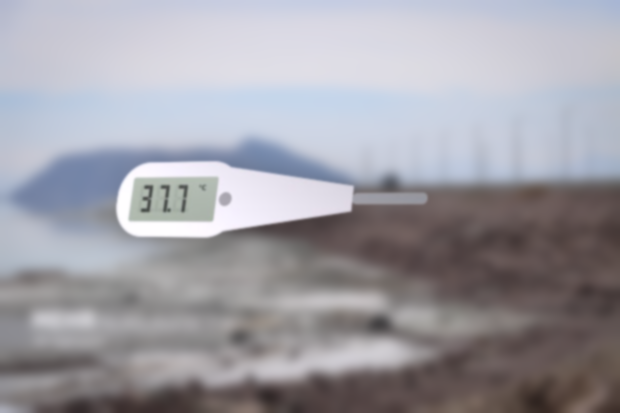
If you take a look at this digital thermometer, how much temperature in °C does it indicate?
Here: 37.7 °C
